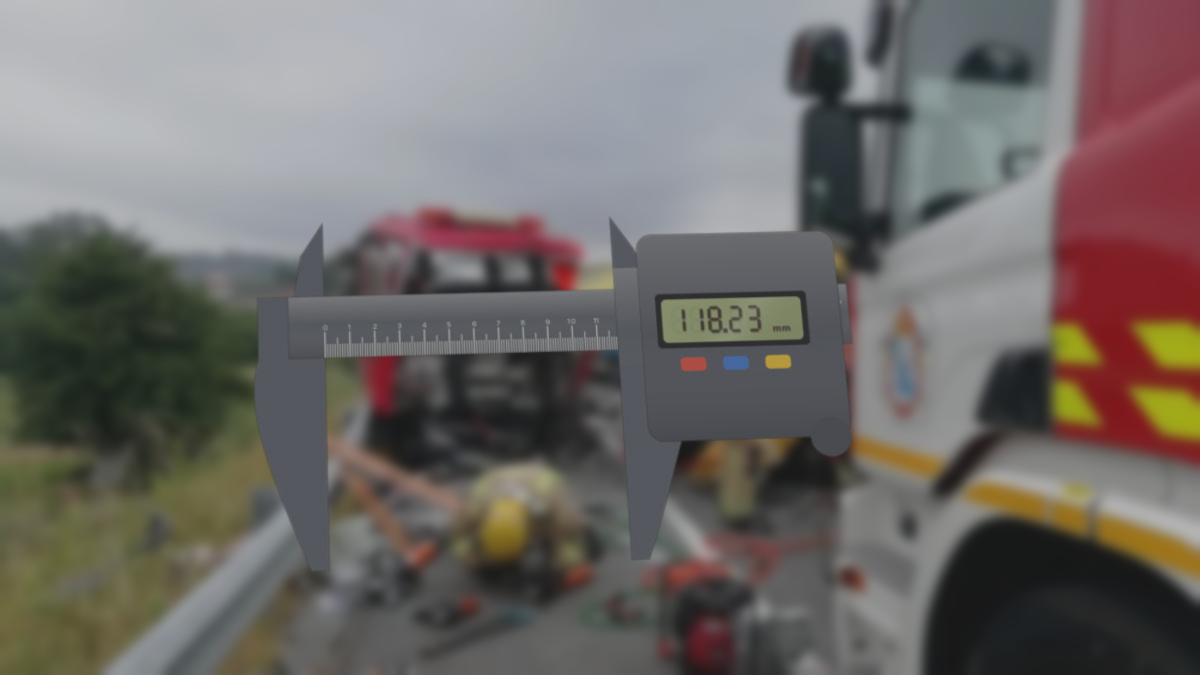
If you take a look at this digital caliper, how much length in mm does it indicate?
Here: 118.23 mm
